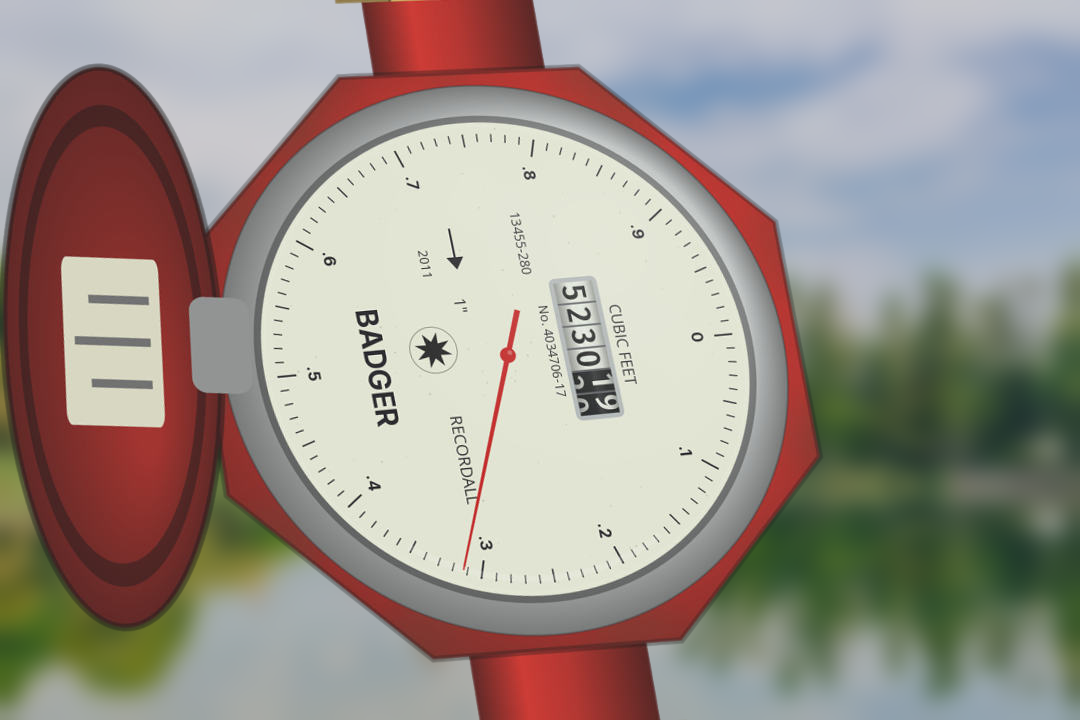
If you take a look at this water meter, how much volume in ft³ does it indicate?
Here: 523019.31 ft³
